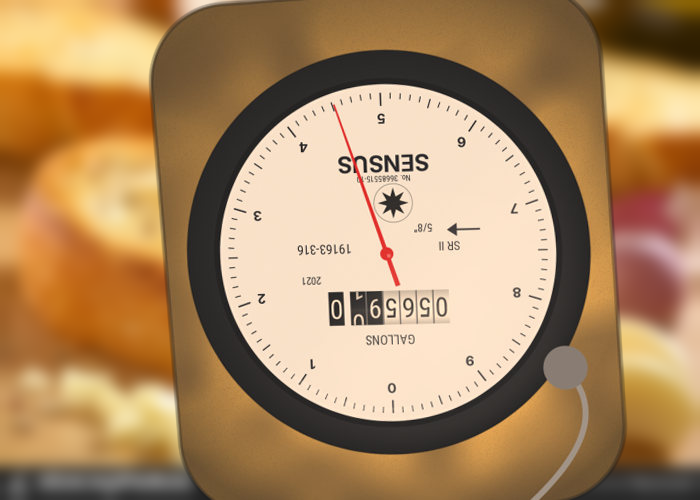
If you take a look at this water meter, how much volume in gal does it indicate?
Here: 565904.5 gal
